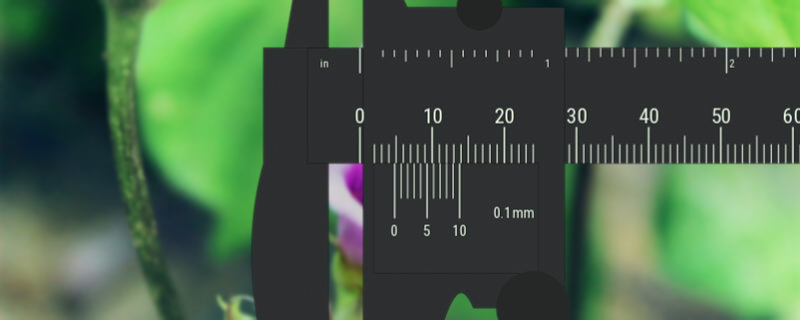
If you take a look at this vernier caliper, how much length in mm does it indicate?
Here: 4.8 mm
